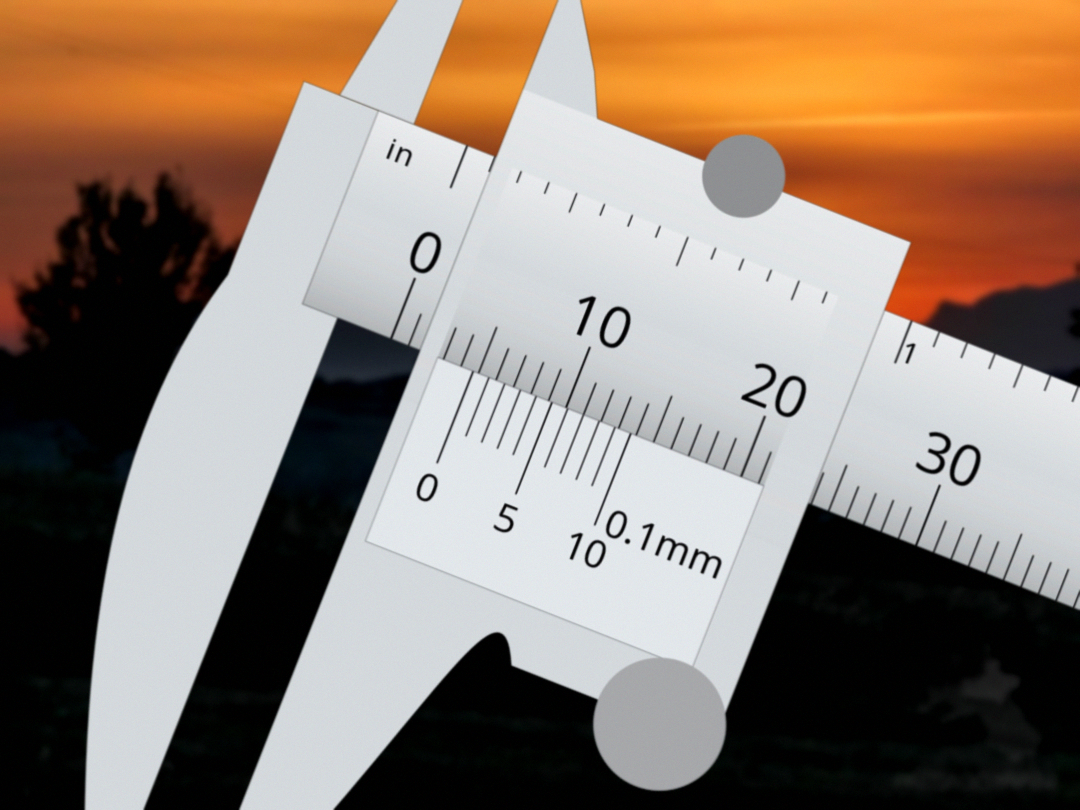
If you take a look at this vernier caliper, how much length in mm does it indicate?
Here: 4.7 mm
